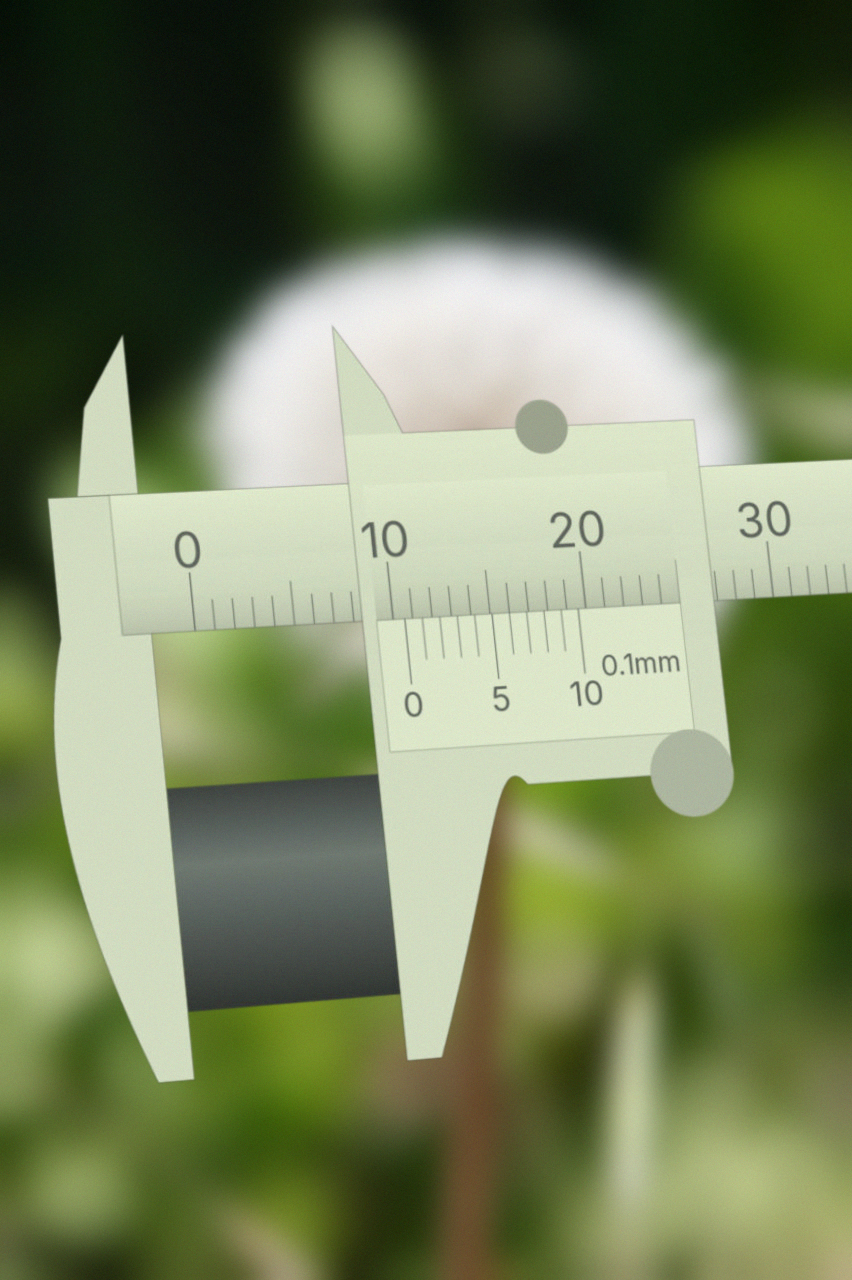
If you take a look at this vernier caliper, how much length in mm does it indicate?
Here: 10.6 mm
